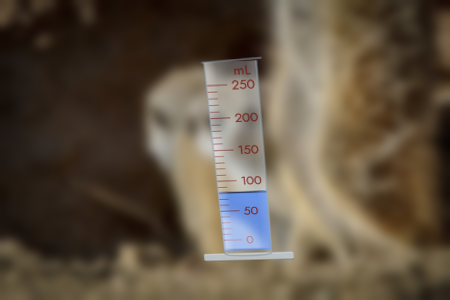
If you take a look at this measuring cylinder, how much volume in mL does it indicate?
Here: 80 mL
